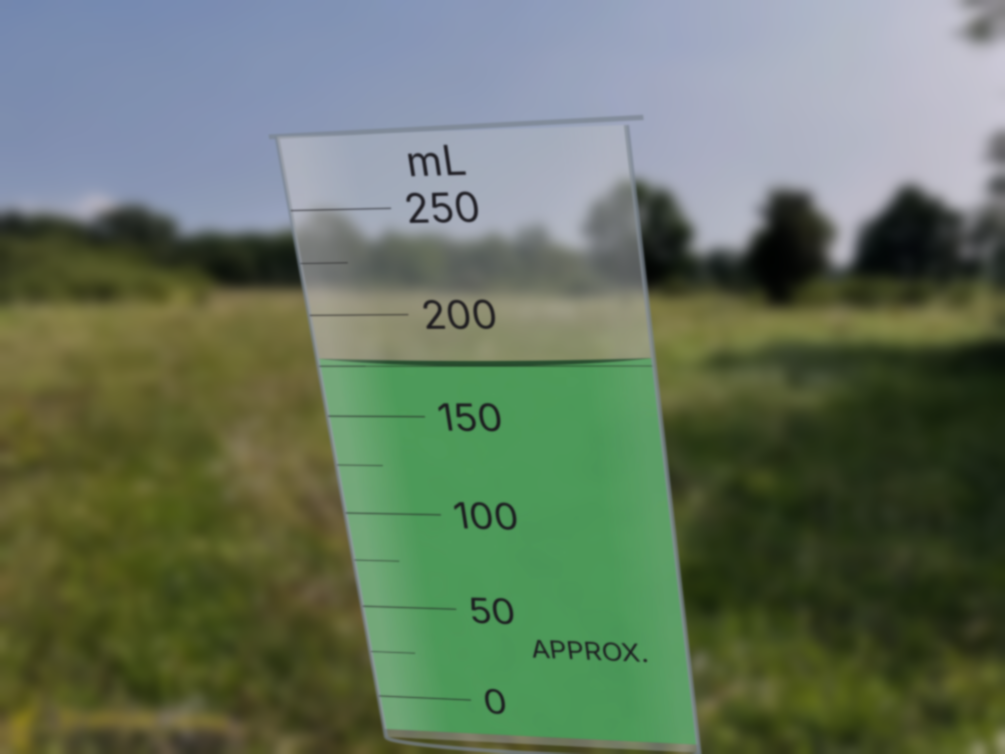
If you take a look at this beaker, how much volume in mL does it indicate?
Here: 175 mL
